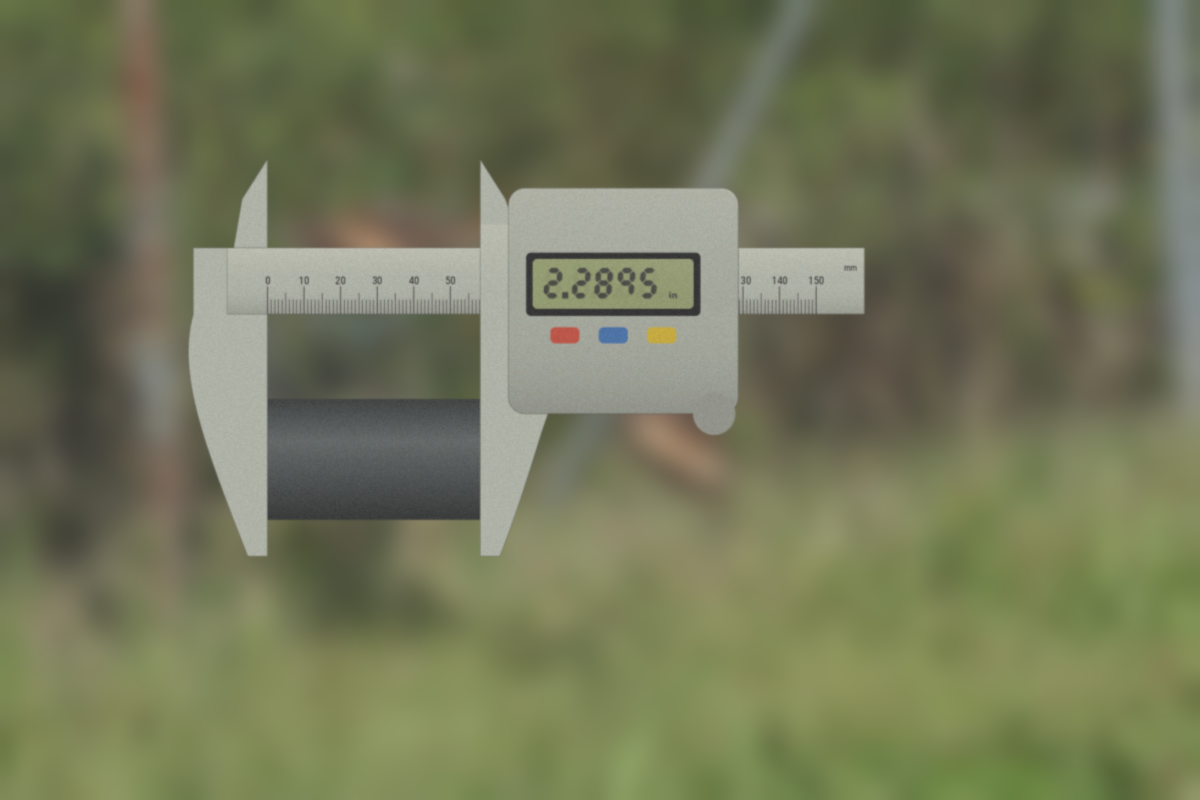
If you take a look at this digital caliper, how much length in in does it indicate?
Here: 2.2895 in
